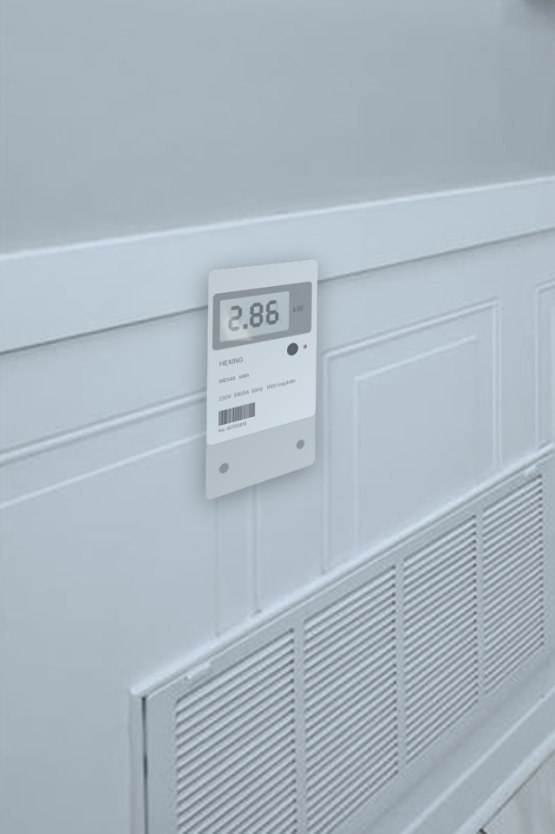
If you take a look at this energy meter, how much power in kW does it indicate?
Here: 2.86 kW
